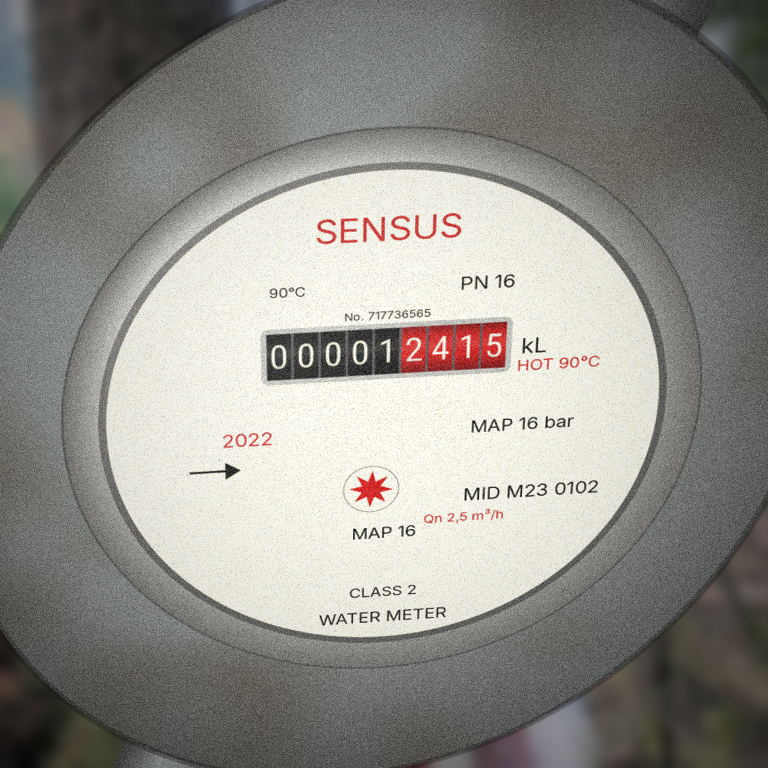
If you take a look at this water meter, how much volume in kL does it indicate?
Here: 1.2415 kL
